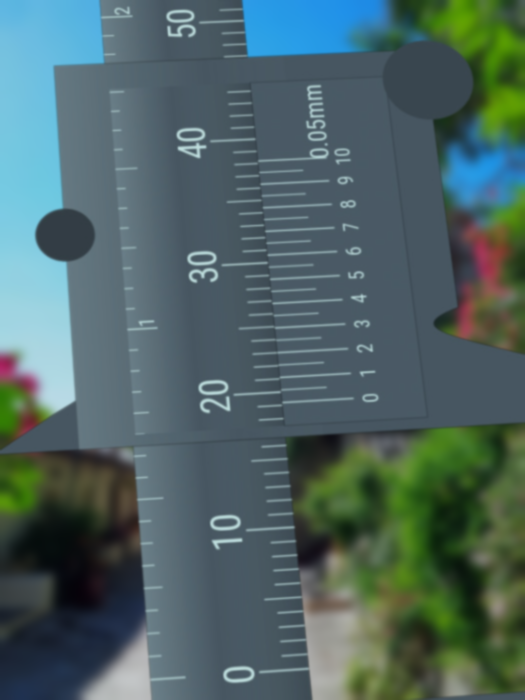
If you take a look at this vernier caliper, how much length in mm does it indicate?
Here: 19.2 mm
